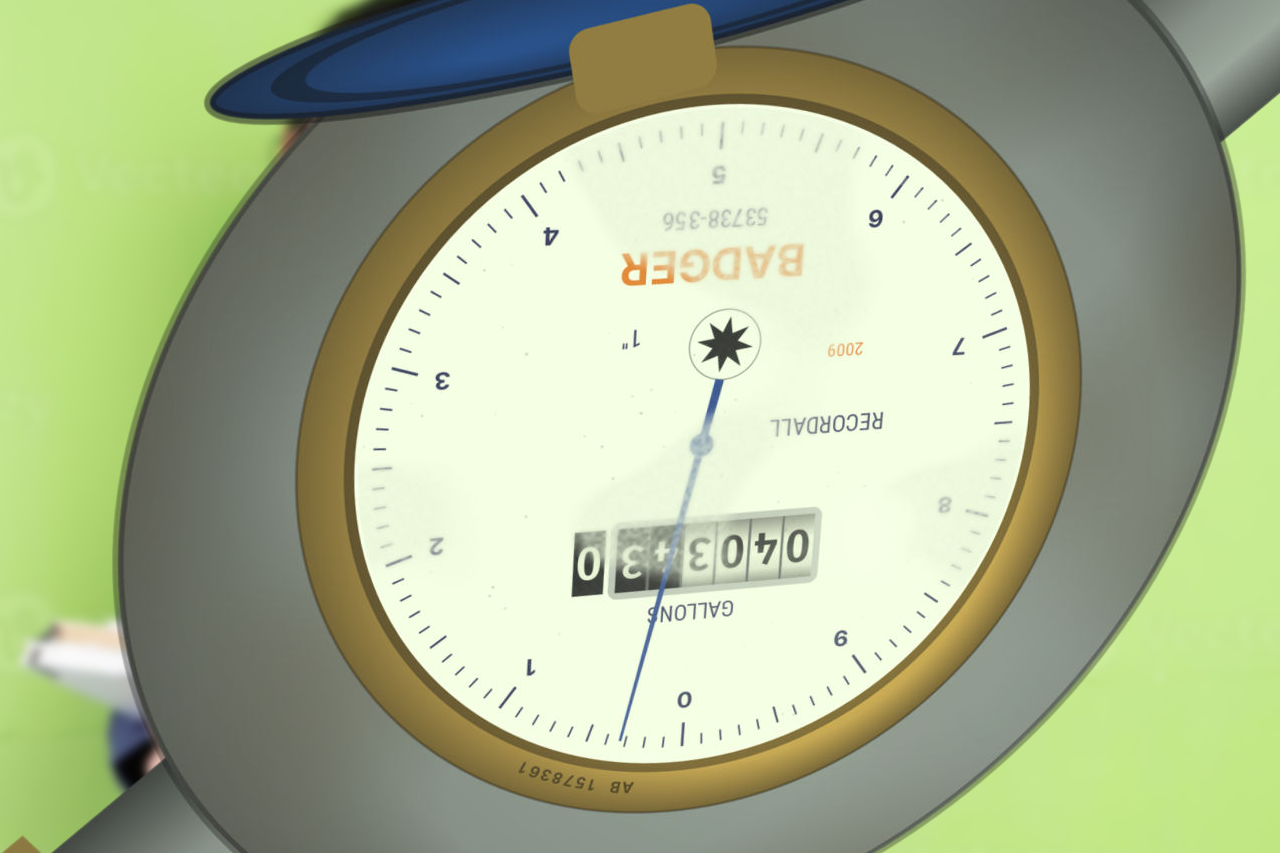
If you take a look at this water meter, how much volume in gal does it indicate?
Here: 403430.3 gal
